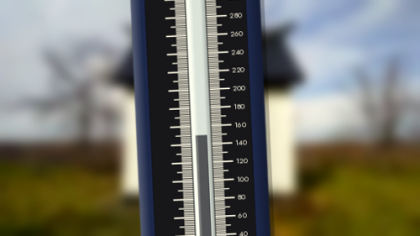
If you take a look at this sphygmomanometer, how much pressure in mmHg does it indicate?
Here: 150 mmHg
